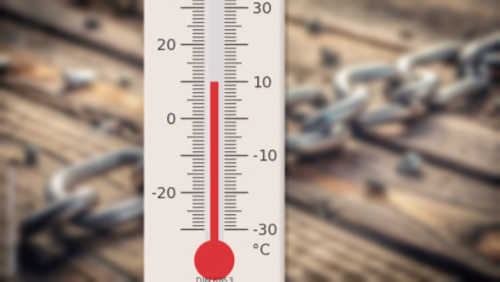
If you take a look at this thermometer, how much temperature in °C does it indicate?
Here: 10 °C
